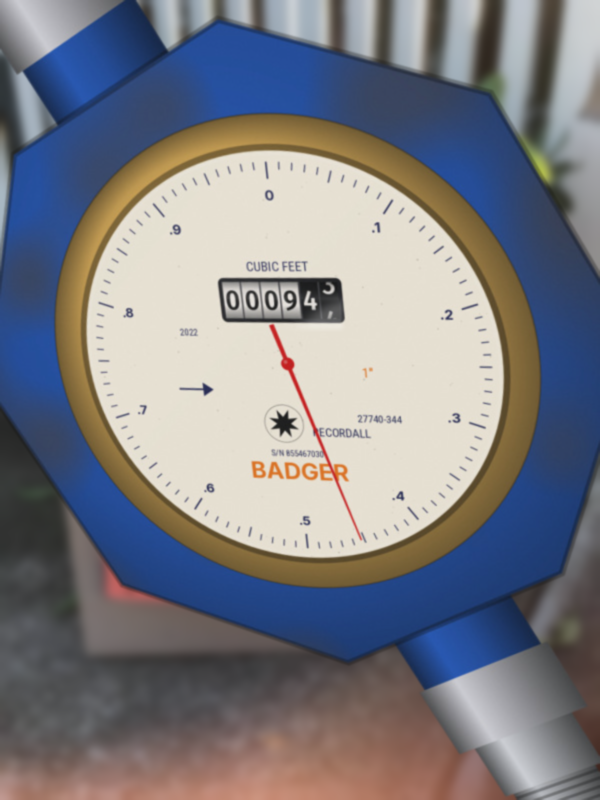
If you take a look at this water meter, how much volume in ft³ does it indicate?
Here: 943.45 ft³
